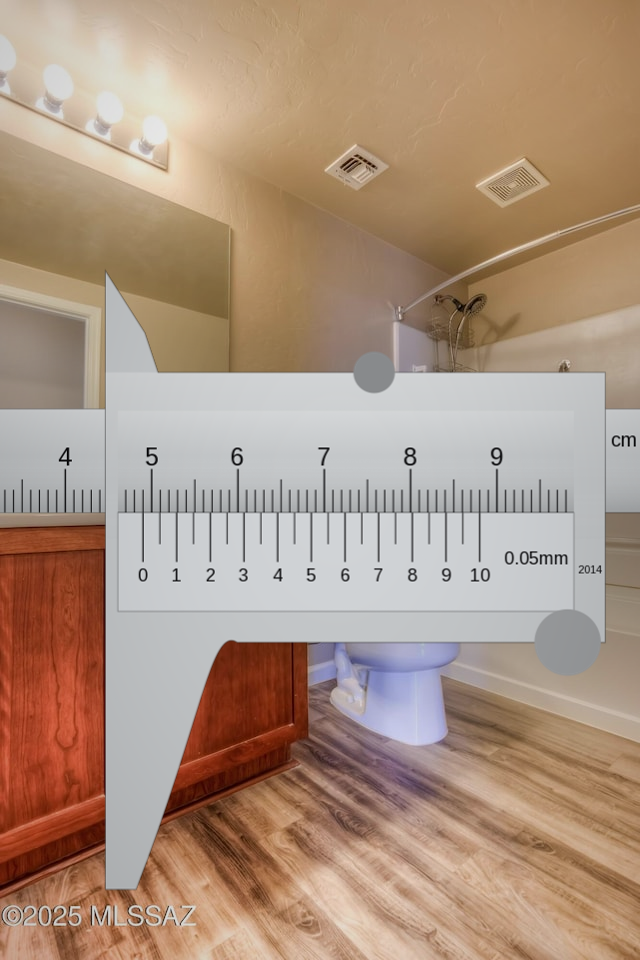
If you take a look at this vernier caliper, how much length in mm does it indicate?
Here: 49.0 mm
